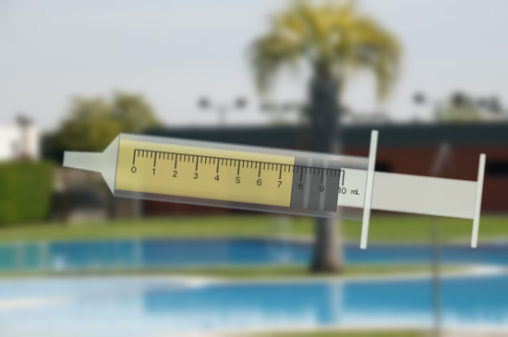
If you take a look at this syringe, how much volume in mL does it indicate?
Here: 7.6 mL
